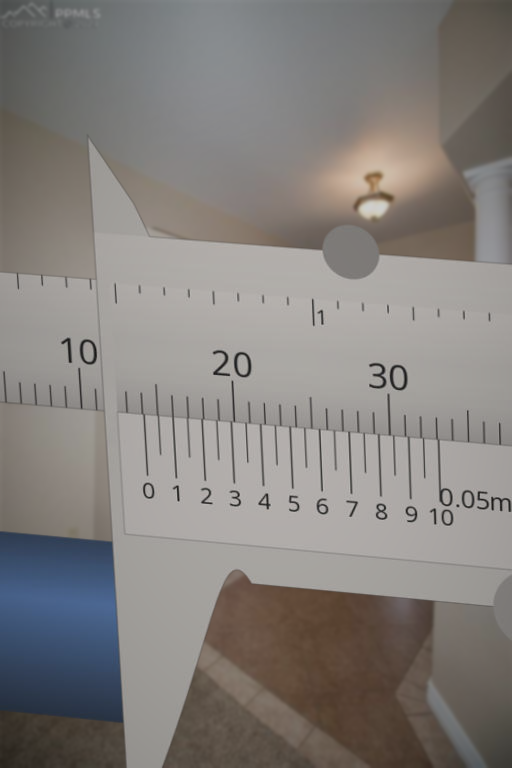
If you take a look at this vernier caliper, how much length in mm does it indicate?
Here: 14.1 mm
